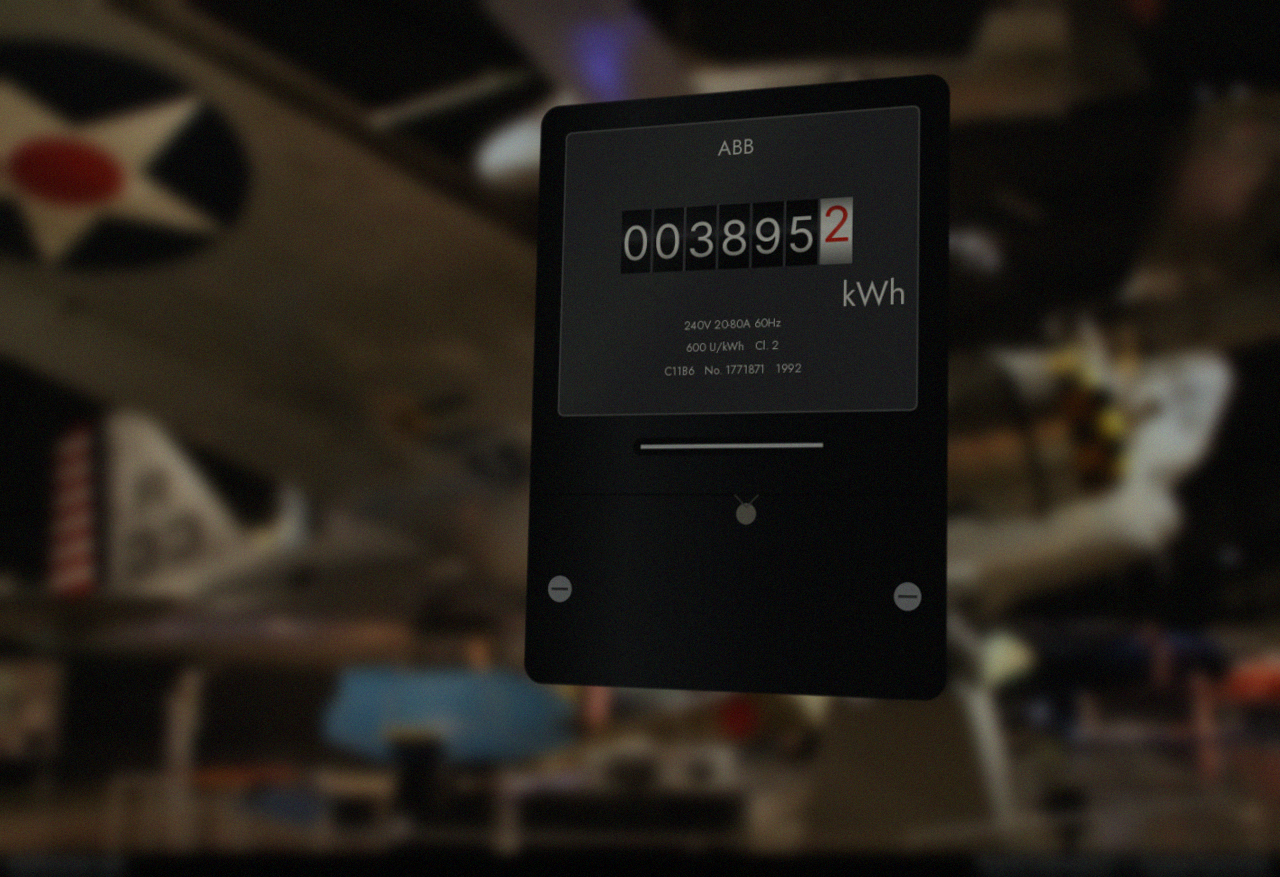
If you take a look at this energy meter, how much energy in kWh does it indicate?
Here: 3895.2 kWh
